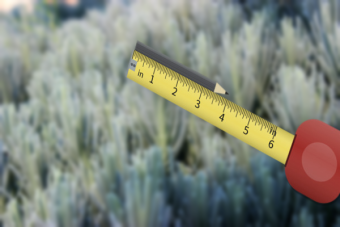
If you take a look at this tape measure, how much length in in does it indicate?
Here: 4 in
